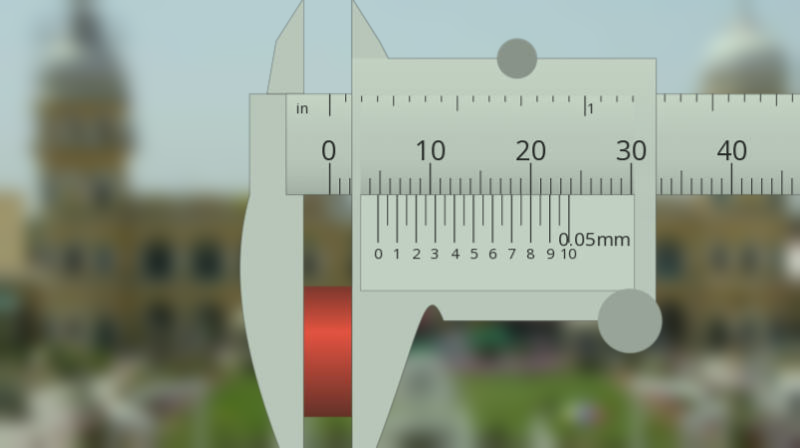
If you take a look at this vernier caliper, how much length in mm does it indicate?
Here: 4.8 mm
